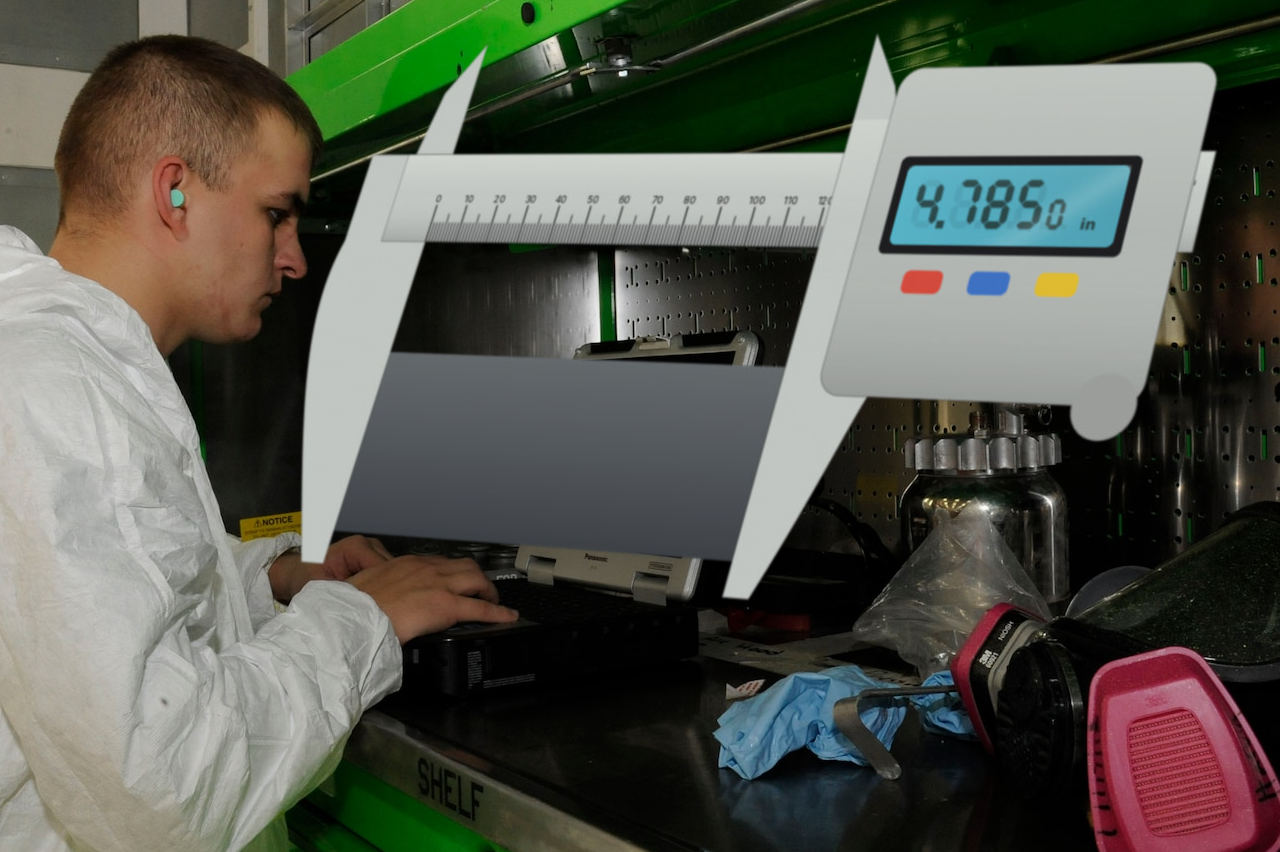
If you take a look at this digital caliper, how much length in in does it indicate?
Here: 4.7850 in
